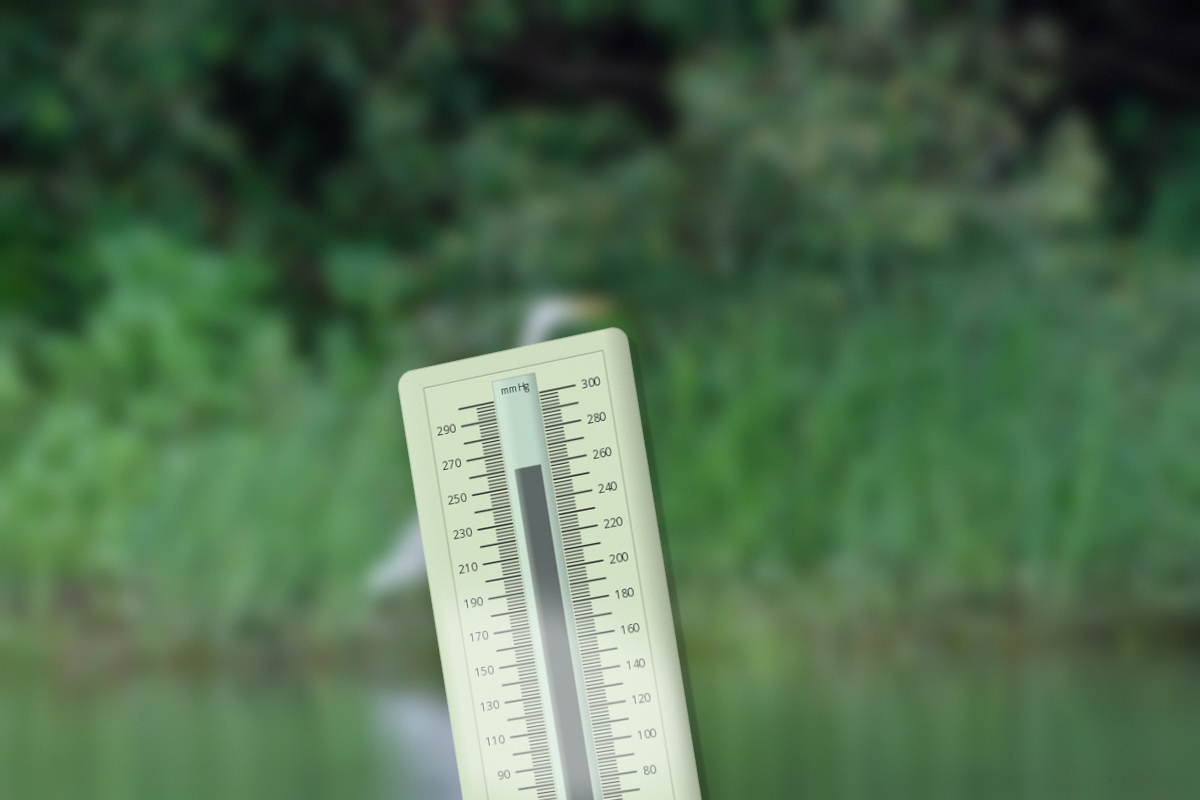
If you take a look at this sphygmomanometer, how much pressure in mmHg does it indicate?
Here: 260 mmHg
